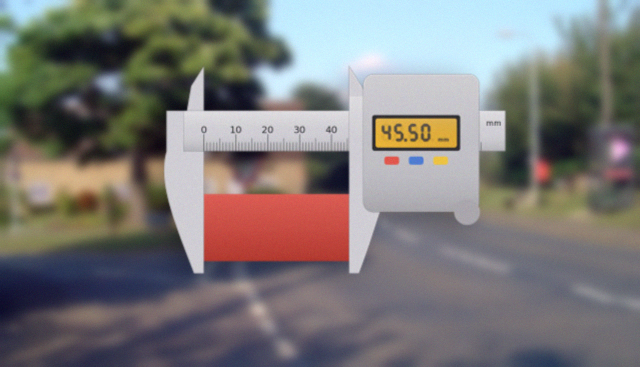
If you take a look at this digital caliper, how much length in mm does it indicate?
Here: 45.50 mm
